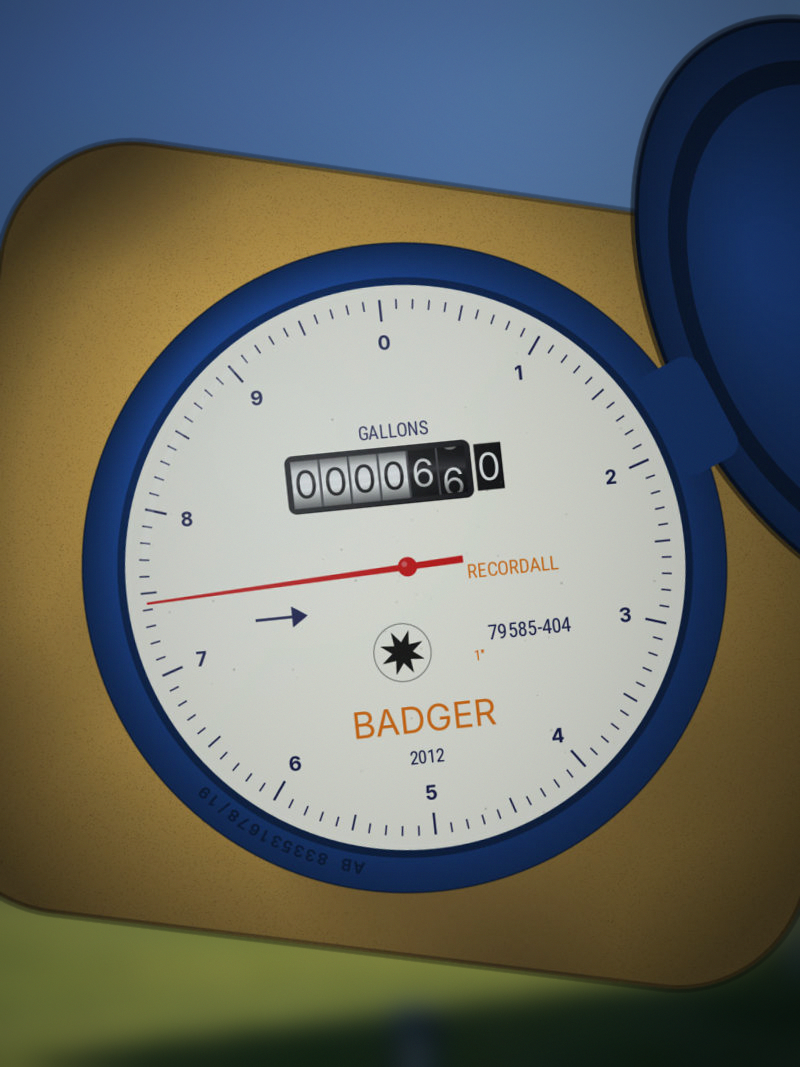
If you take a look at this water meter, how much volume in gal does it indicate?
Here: 657.4 gal
